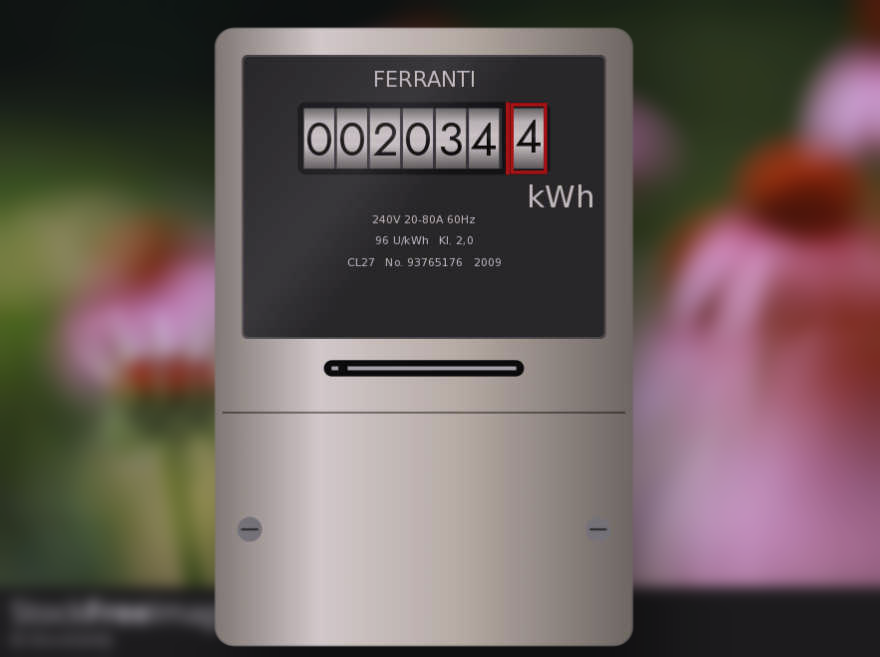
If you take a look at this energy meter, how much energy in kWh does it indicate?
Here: 2034.4 kWh
